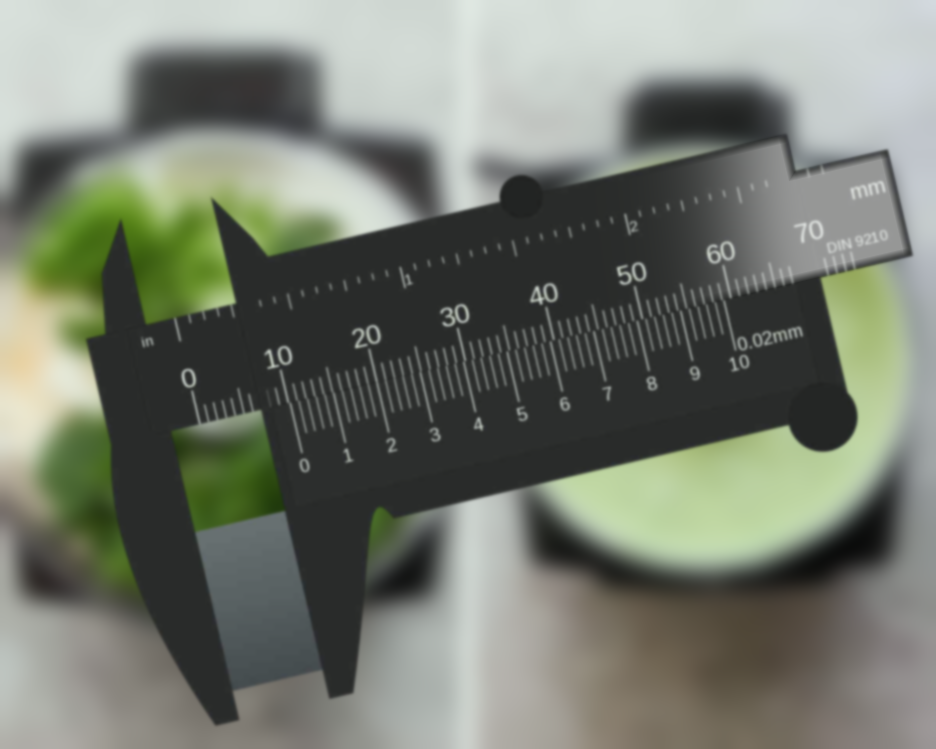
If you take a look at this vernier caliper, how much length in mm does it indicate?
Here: 10.2 mm
